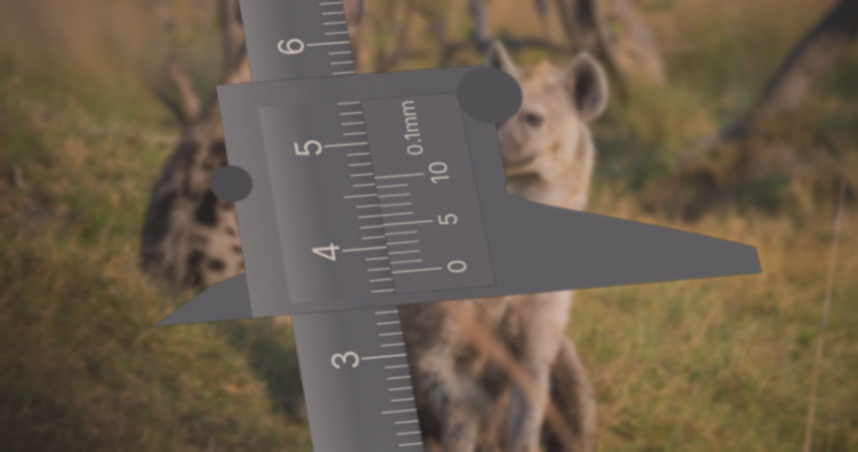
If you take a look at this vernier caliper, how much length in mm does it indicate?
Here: 37.6 mm
